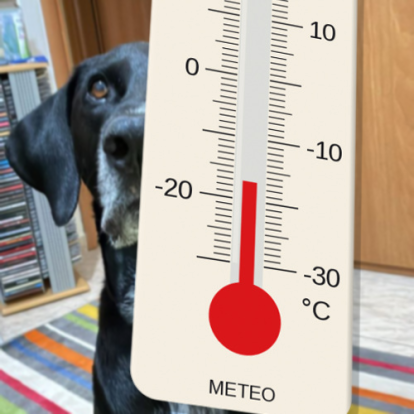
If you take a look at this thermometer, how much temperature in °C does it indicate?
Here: -17 °C
